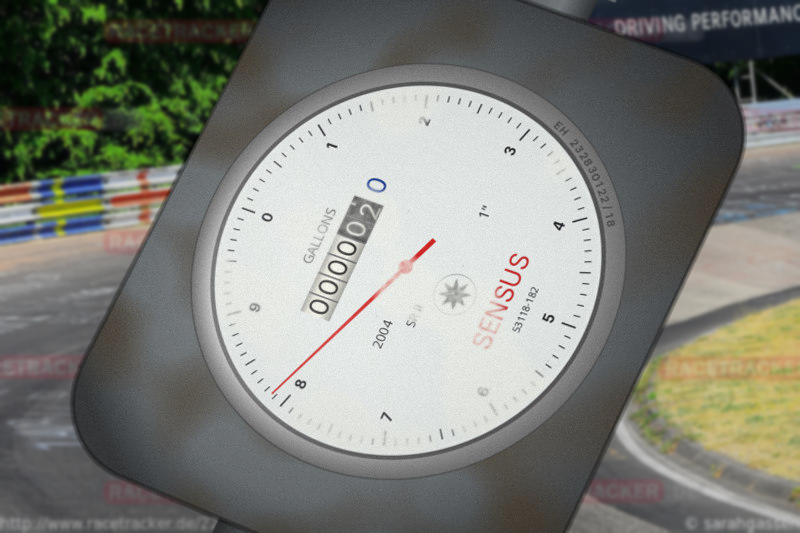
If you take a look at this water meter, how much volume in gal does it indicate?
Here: 18.1 gal
